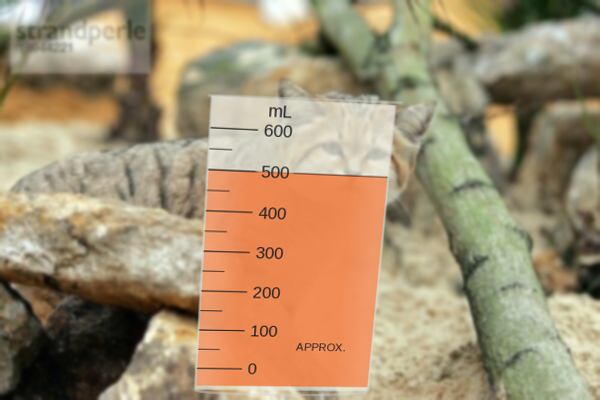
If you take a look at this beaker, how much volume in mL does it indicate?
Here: 500 mL
